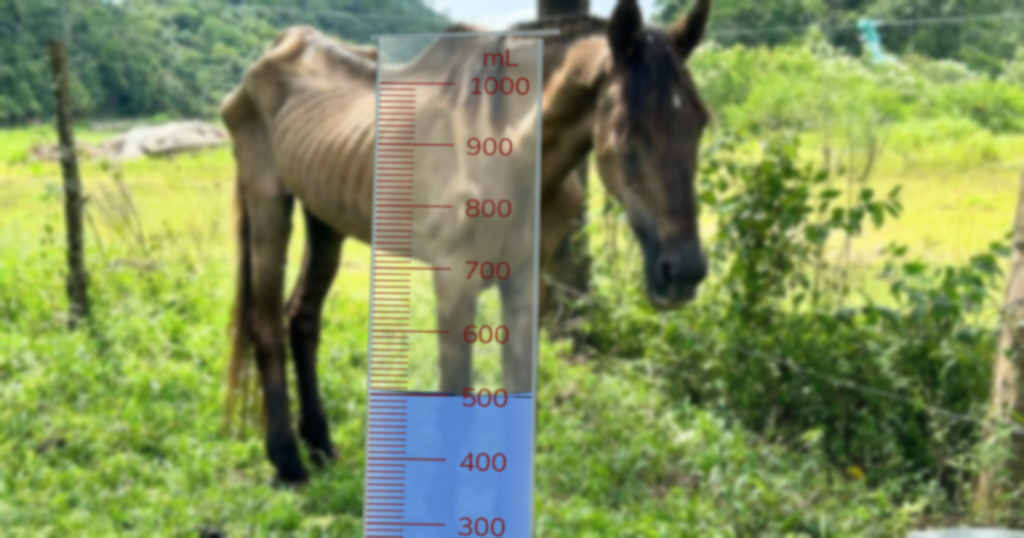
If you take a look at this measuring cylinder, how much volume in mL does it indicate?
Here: 500 mL
